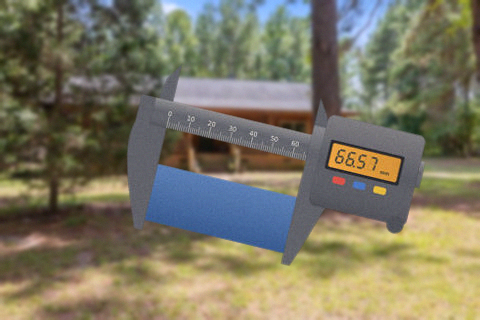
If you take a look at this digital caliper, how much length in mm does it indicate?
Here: 66.57 mm
